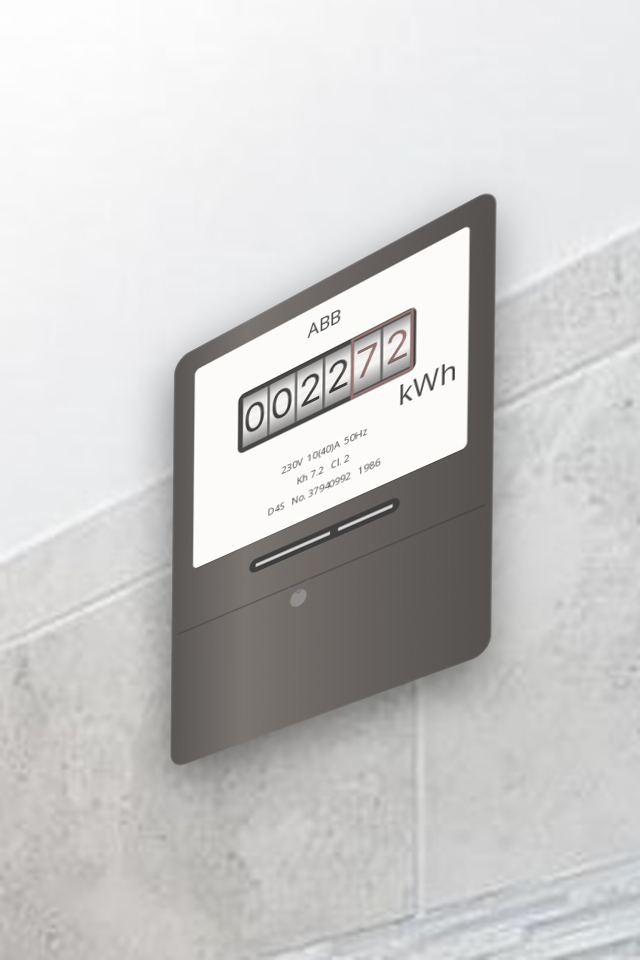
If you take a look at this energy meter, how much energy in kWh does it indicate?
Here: 22.72 kWh
